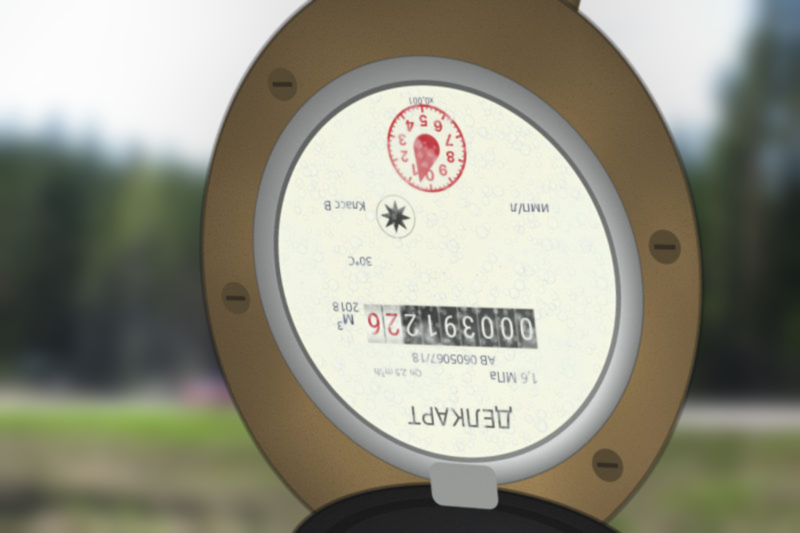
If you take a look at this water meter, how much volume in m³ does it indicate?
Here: 3912.260 m³
